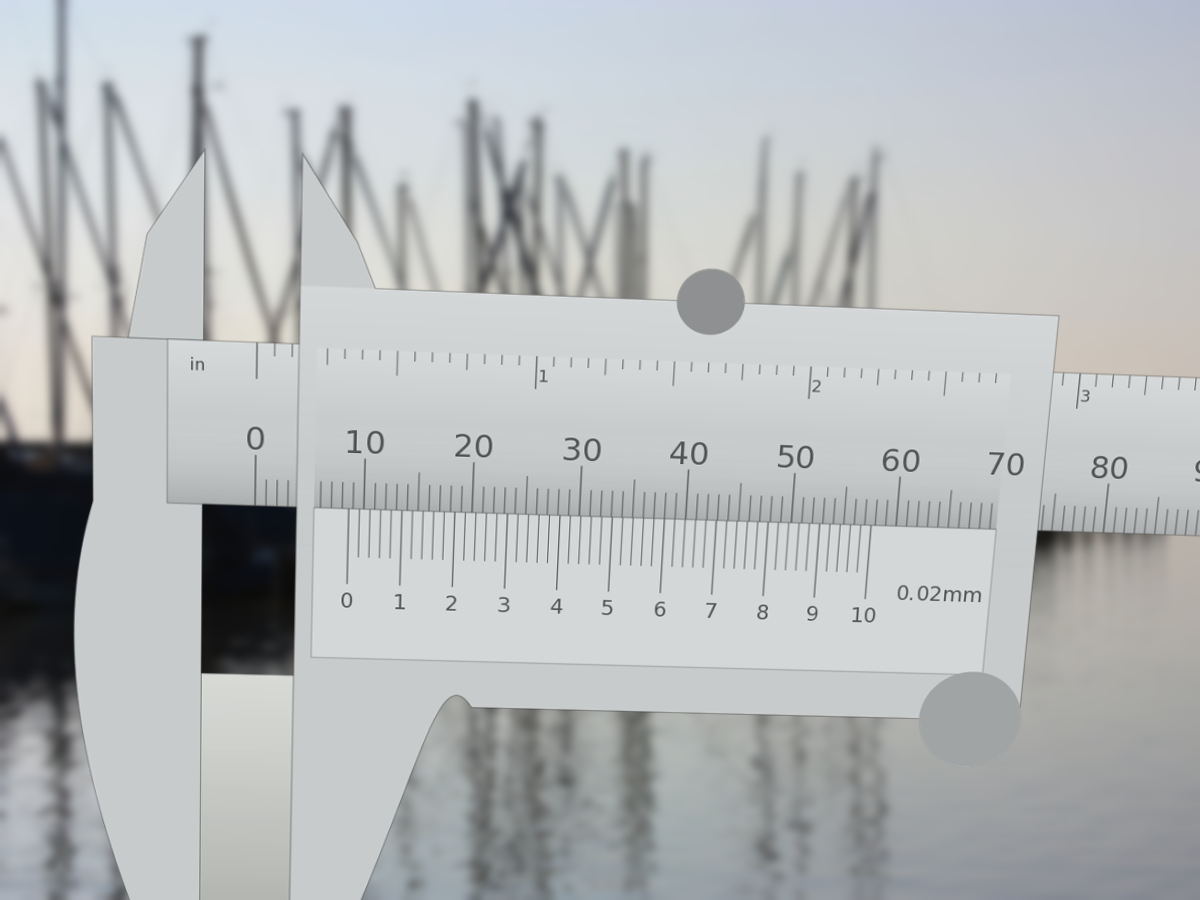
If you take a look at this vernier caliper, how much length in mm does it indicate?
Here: 8.6 mm
